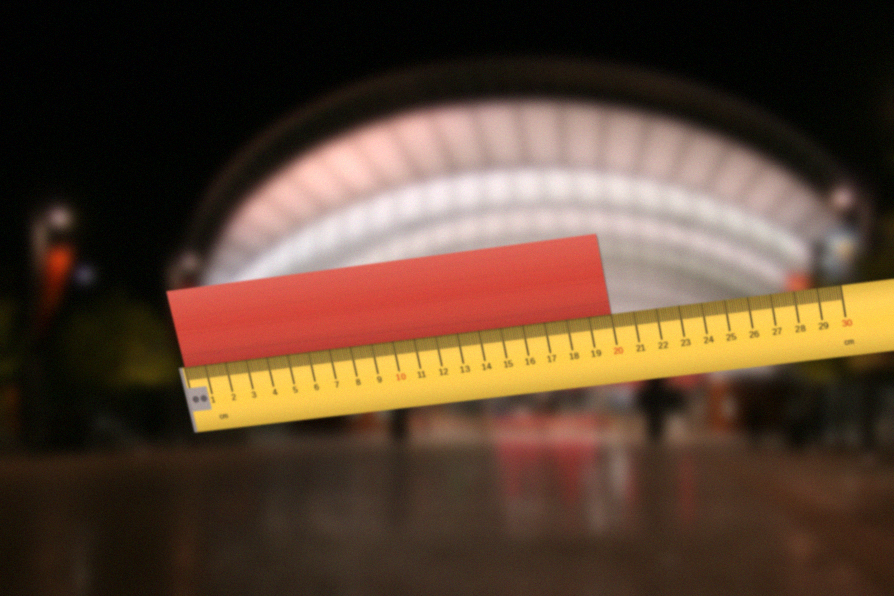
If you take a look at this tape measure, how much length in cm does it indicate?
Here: 20 cm
